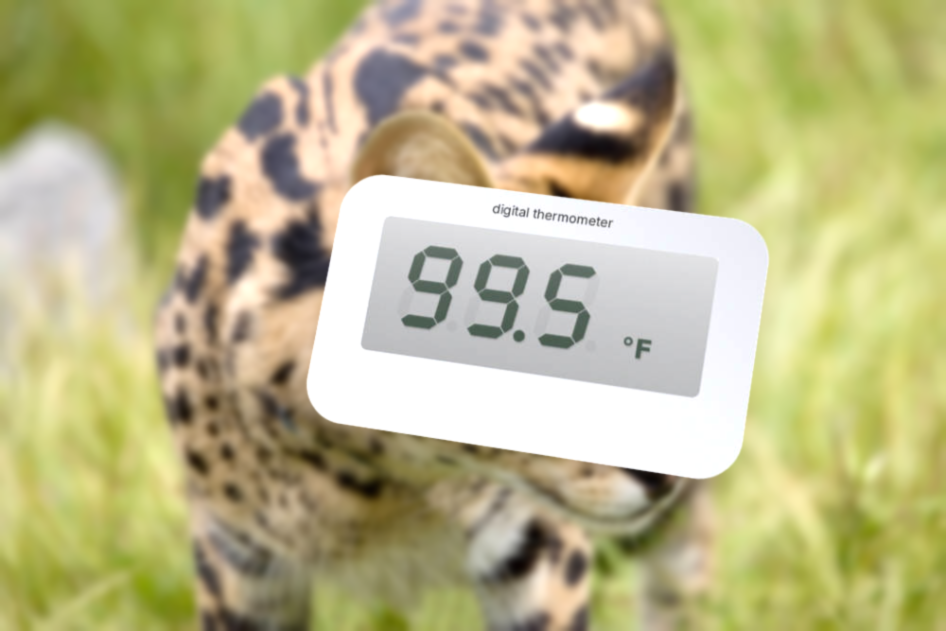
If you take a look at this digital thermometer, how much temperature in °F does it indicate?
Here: 99.5 °F
